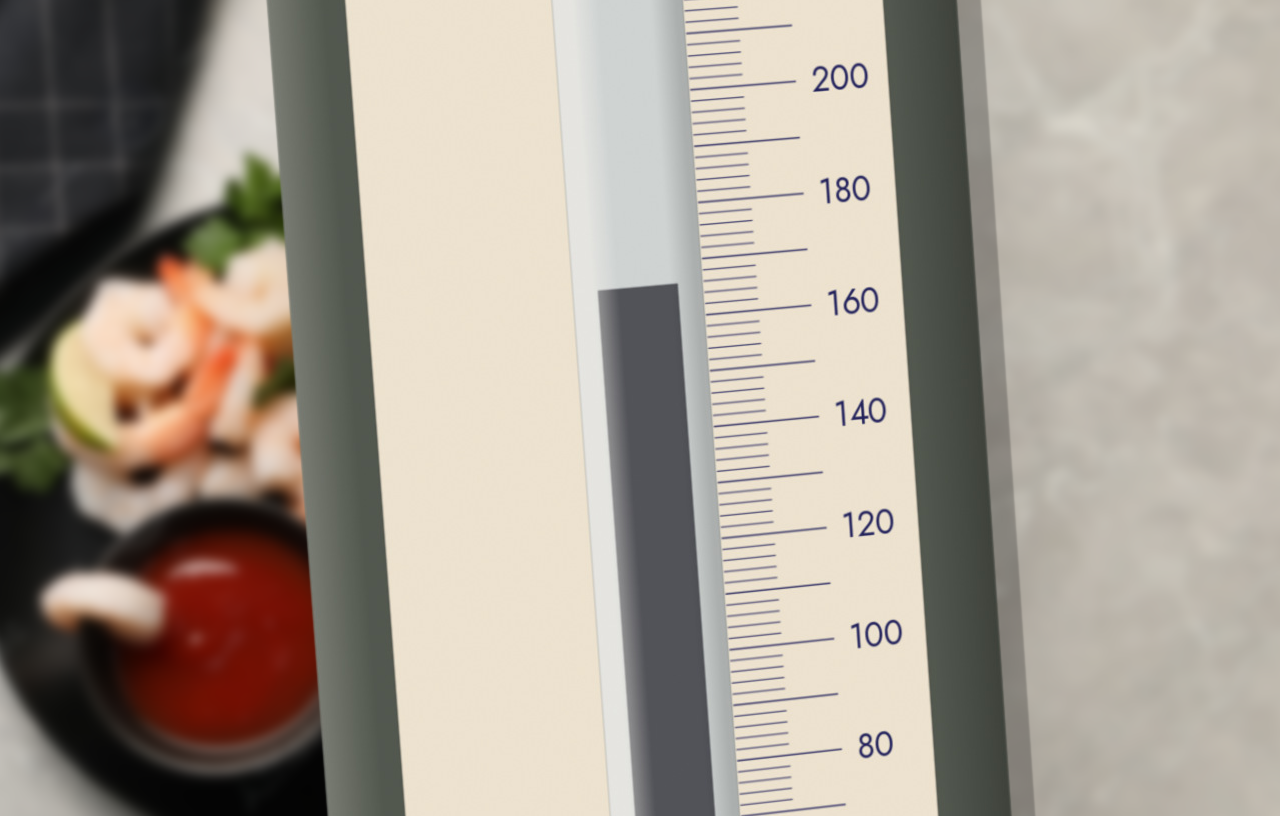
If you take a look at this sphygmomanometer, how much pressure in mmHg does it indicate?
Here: 166 mmHg
